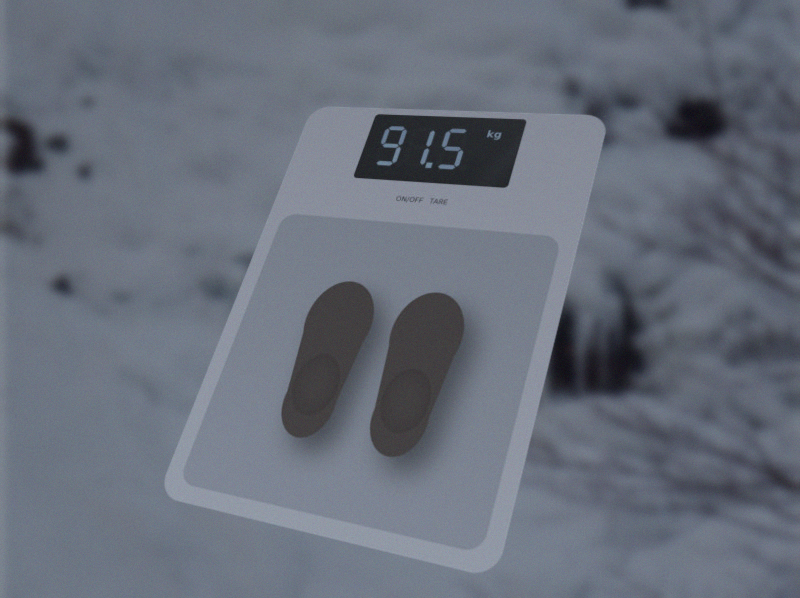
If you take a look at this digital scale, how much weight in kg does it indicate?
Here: 91.5 kg
